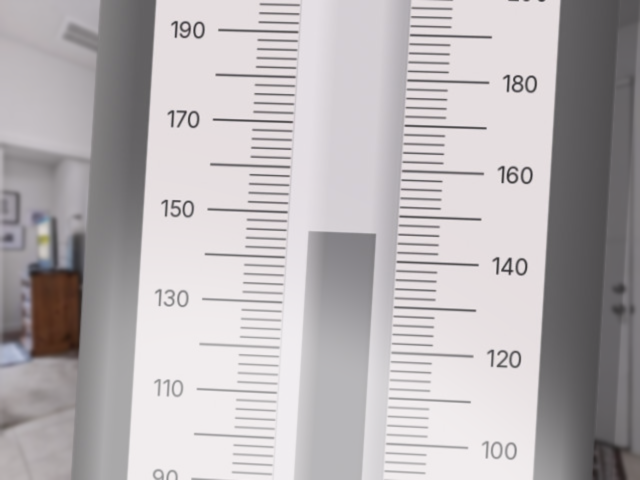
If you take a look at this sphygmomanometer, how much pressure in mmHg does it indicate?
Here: 146 mmHg
